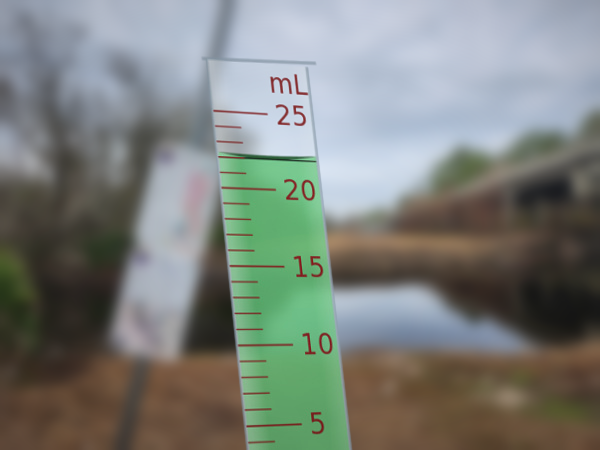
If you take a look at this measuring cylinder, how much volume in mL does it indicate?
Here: 22 mL
